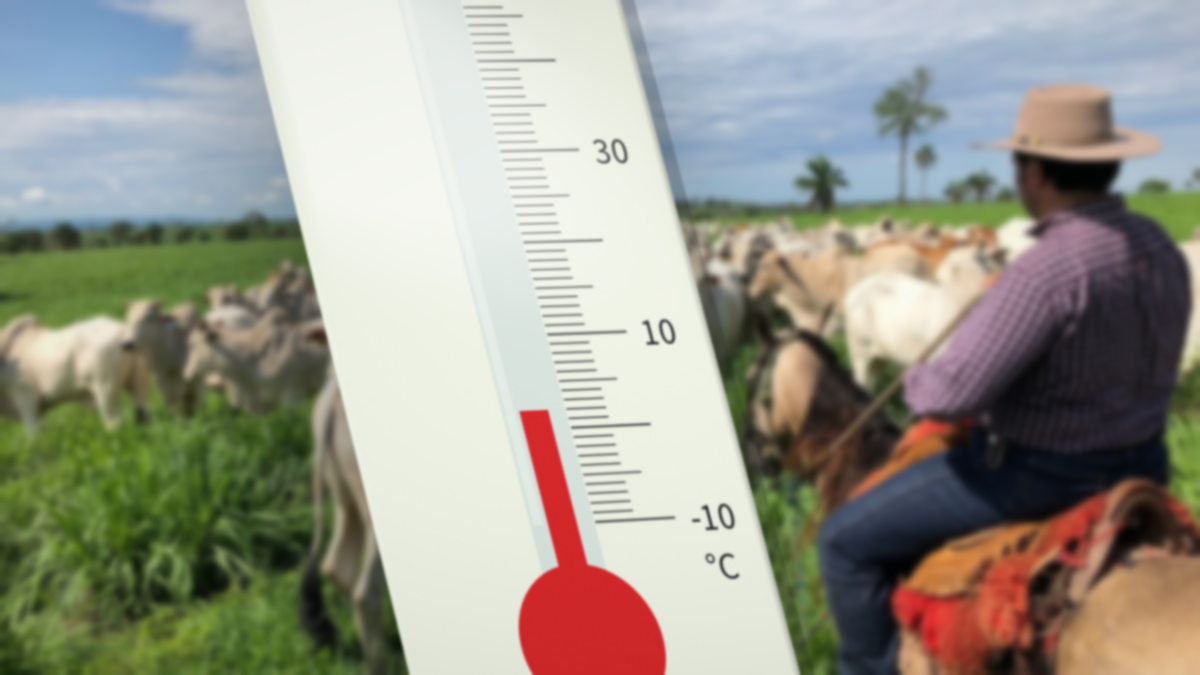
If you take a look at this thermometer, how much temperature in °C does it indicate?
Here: 2 °C
